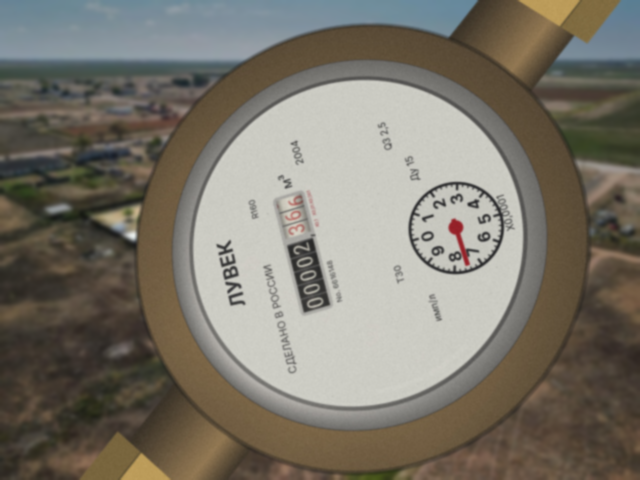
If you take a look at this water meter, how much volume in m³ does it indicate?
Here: 2.3657 m³
